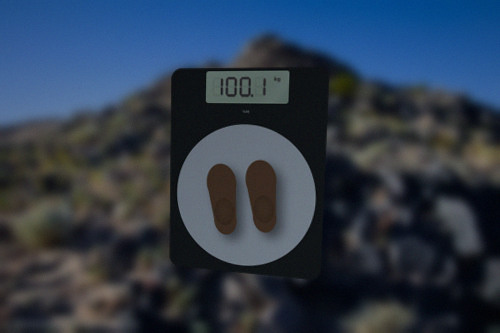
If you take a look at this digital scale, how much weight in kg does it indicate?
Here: 100.1 kg
